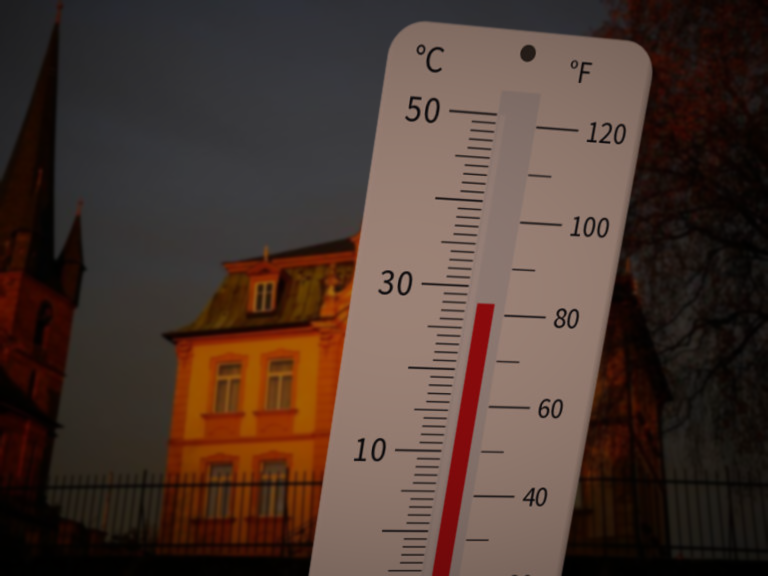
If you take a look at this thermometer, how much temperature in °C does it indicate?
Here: 28 °C
